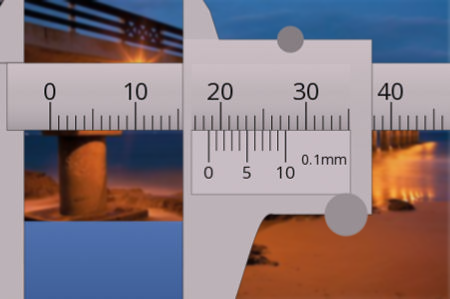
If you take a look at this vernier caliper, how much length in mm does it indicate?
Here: 18.6 mm
